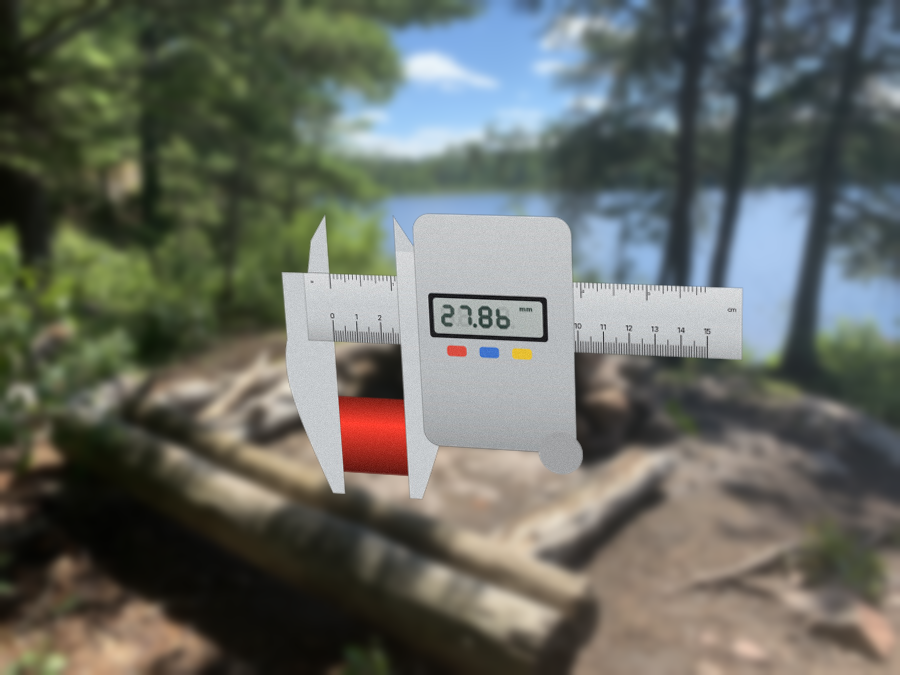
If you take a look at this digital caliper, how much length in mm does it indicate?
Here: 27.86 mm
